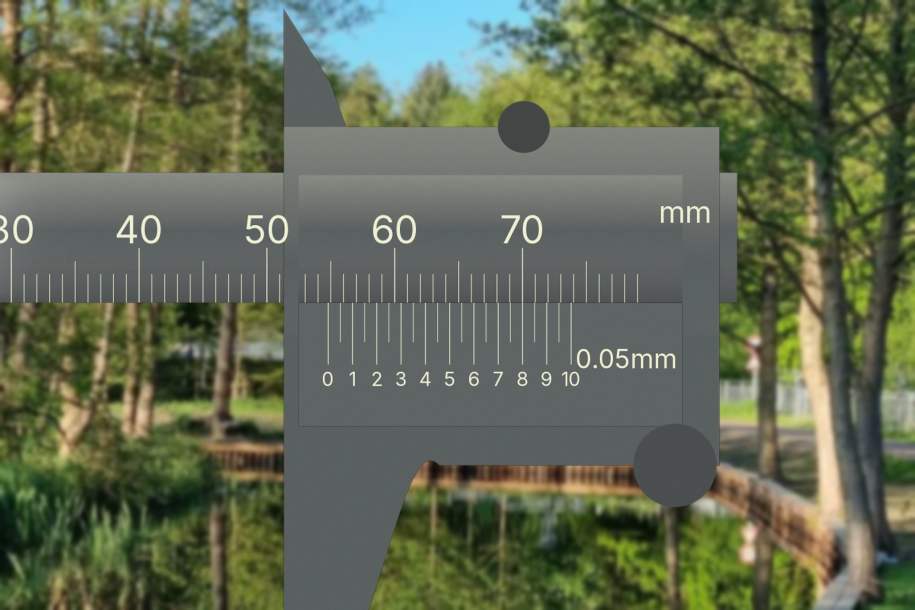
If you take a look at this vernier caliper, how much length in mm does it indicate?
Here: 54.8 mm
